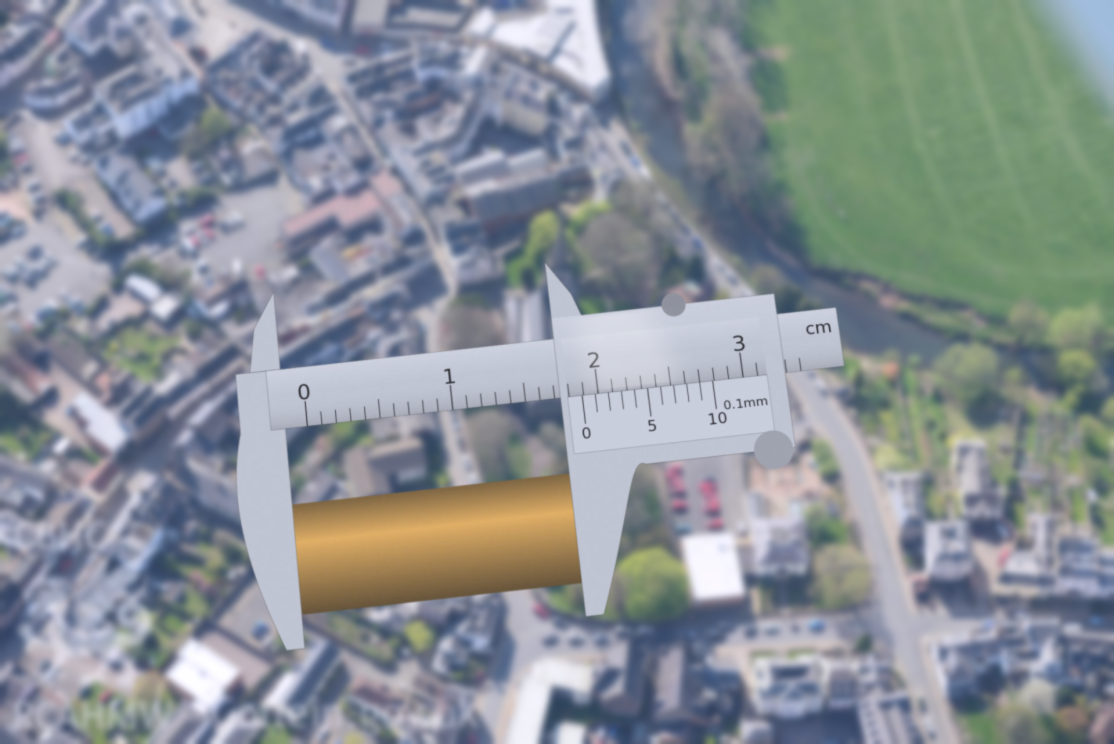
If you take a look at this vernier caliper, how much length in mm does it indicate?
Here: 18.9 mm
